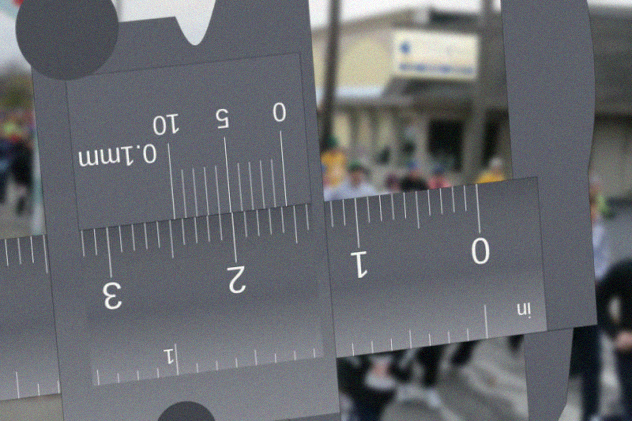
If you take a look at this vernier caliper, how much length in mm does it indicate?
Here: 15.6 mm
